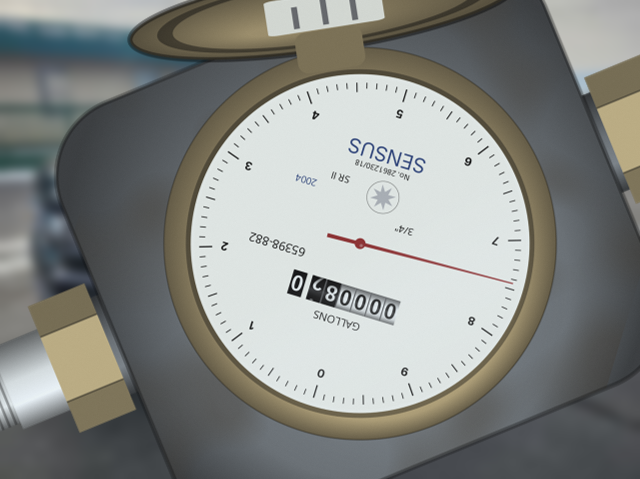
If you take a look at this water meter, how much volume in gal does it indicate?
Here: 817.4 gal
